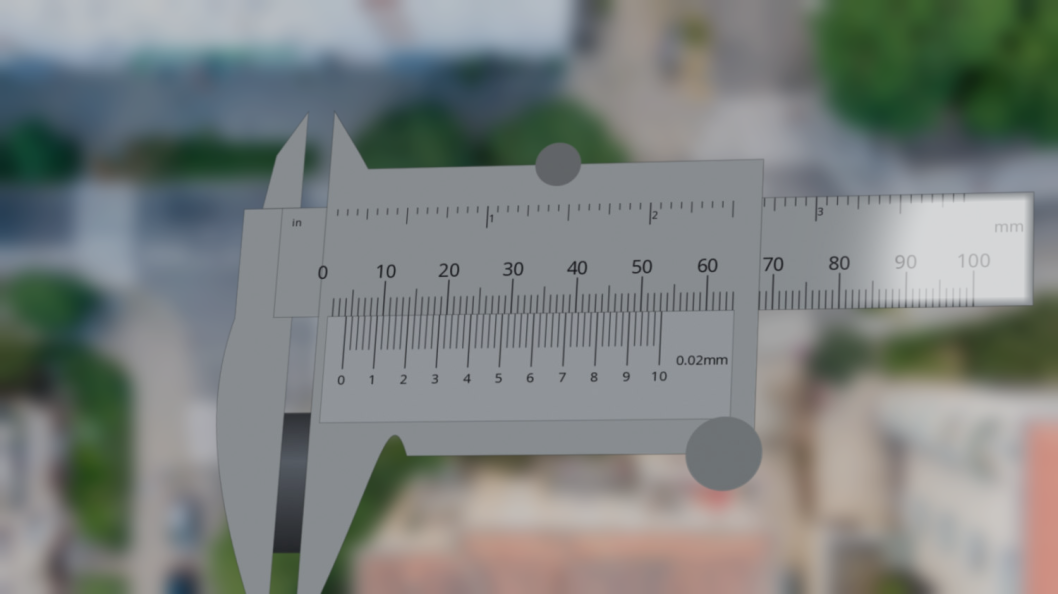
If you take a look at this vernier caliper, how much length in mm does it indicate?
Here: 4.2 mm
